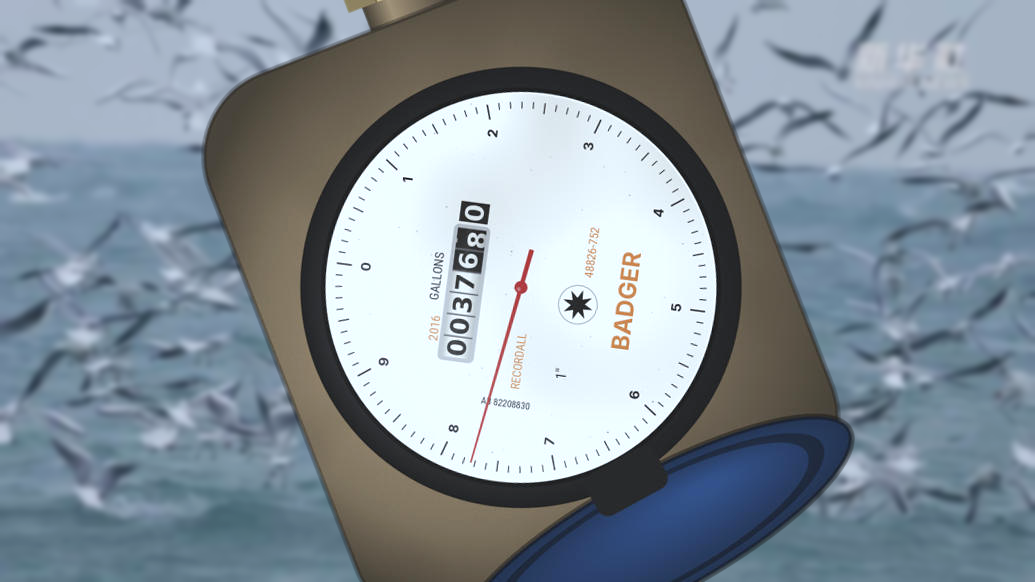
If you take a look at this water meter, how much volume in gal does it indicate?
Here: 37677.7 gal
